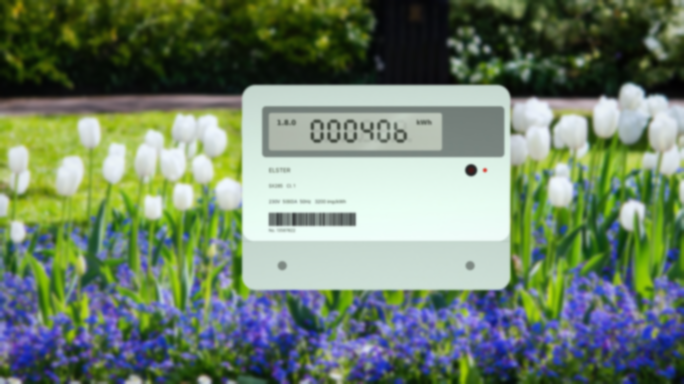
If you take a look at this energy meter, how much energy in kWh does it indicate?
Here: 406 kWh
